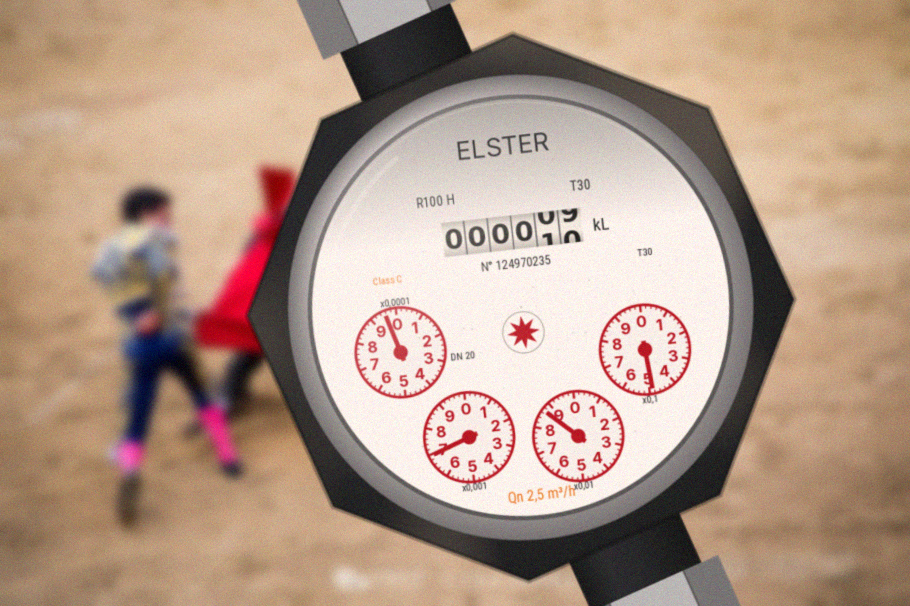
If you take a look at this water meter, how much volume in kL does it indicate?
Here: 9.4869 kL
